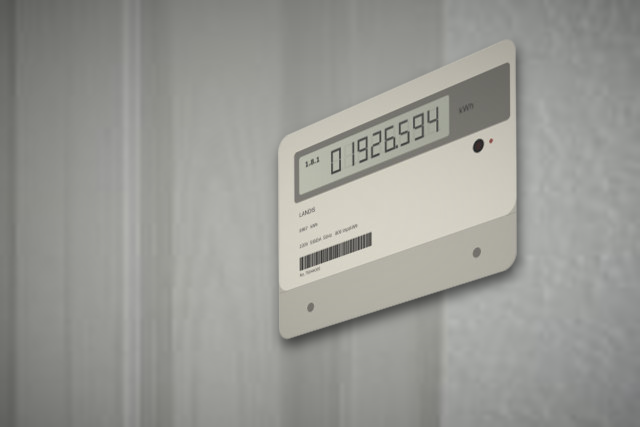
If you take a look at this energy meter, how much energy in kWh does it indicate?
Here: 1926.594 kWh
